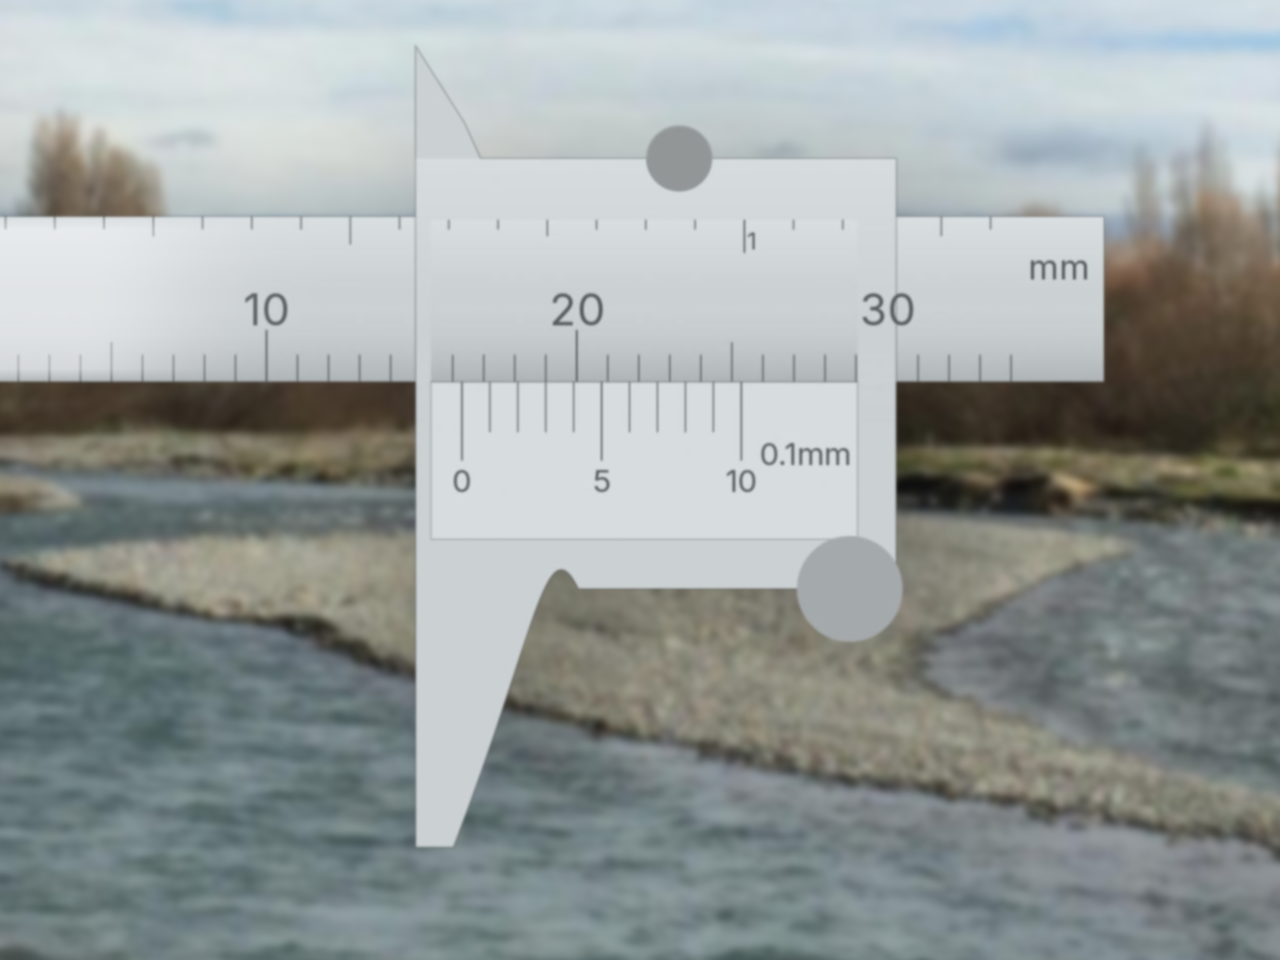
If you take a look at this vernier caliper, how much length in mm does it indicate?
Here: 16.3 mm
